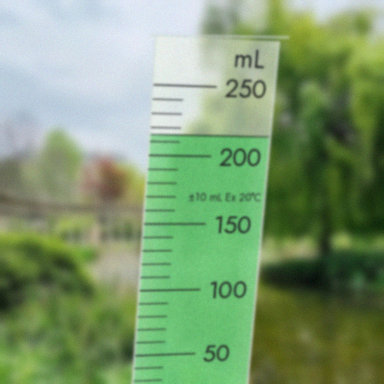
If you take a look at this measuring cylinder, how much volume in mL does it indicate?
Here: 215 mL
